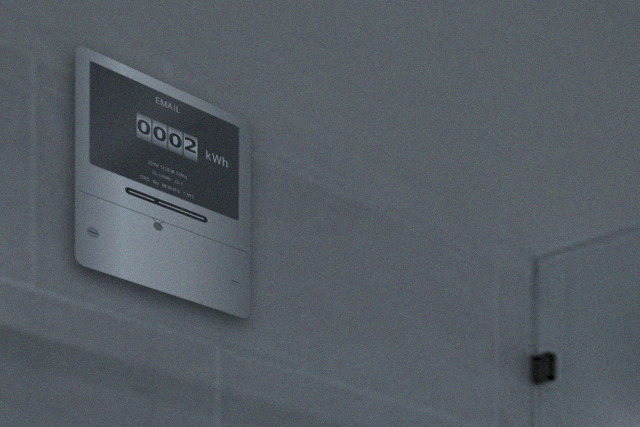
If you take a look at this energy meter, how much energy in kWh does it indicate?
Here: 2 kWh
